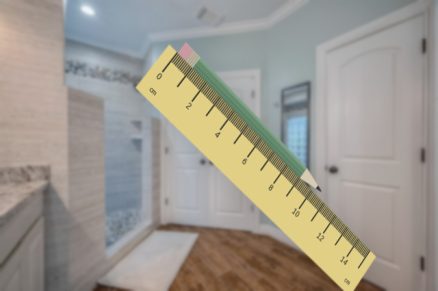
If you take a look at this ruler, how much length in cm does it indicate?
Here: 10.5 cm
